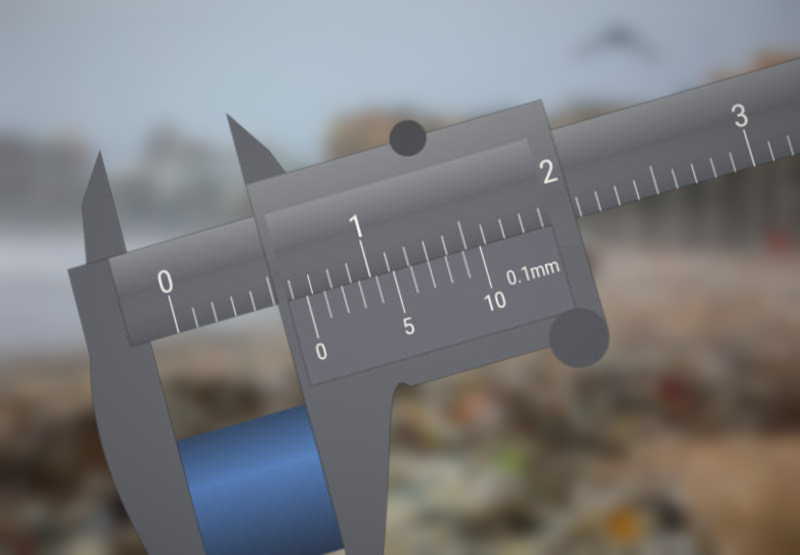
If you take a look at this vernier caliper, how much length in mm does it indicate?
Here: 6.7 mm
